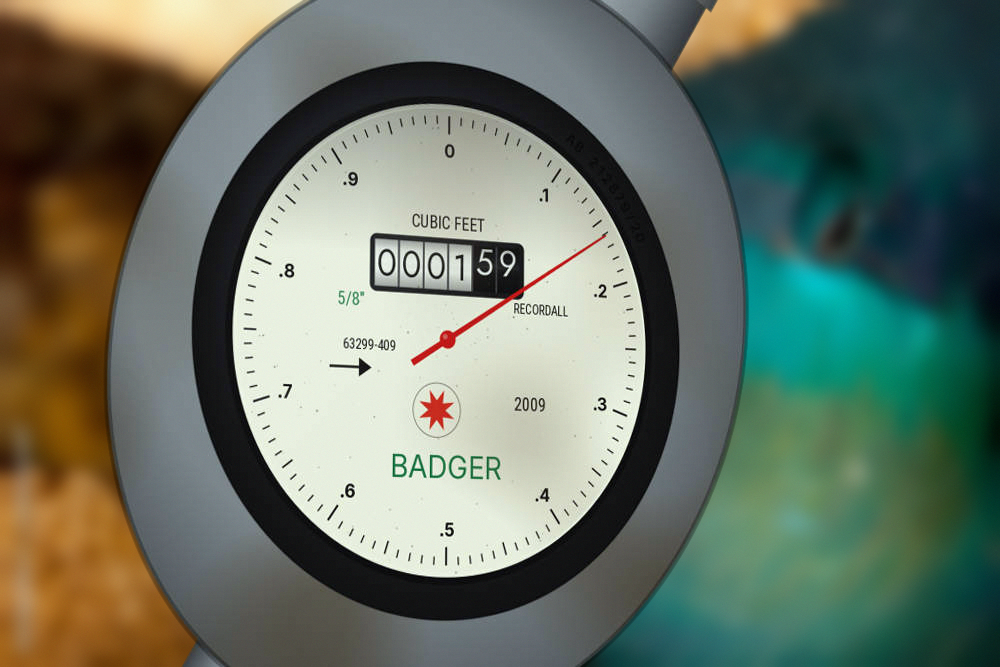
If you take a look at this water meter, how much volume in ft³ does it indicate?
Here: 159.16 ft³
